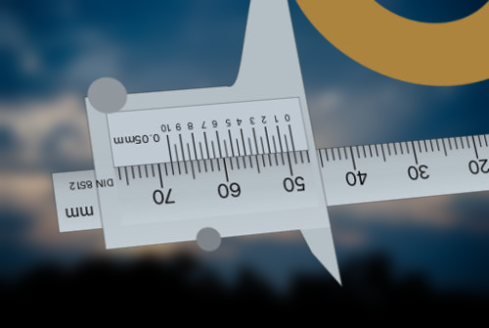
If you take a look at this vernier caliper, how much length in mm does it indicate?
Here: 49.0 mm
